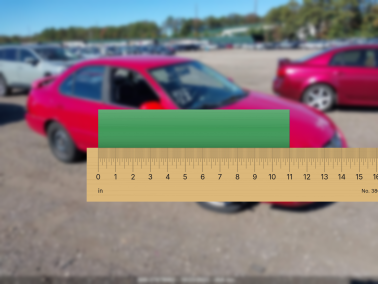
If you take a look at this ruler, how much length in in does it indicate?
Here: 11 in
